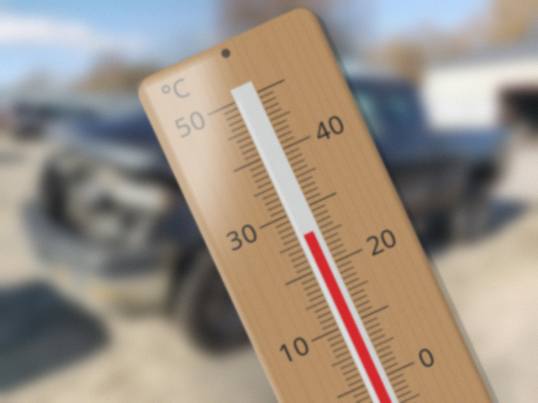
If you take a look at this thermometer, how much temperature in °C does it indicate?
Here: 26 °C
